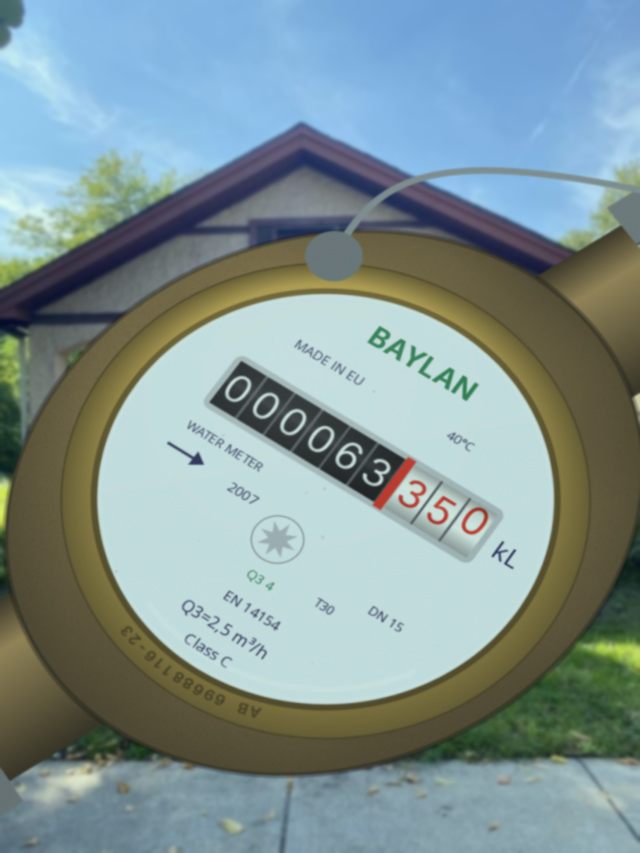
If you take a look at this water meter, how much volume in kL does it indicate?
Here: 63.350 kL
